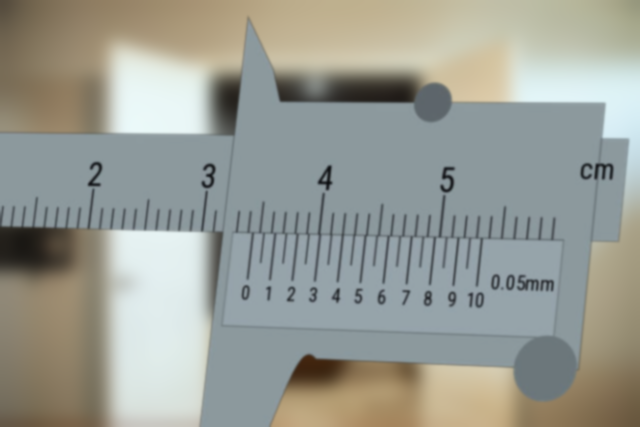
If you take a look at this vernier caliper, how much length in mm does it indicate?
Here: 34.4 mm
